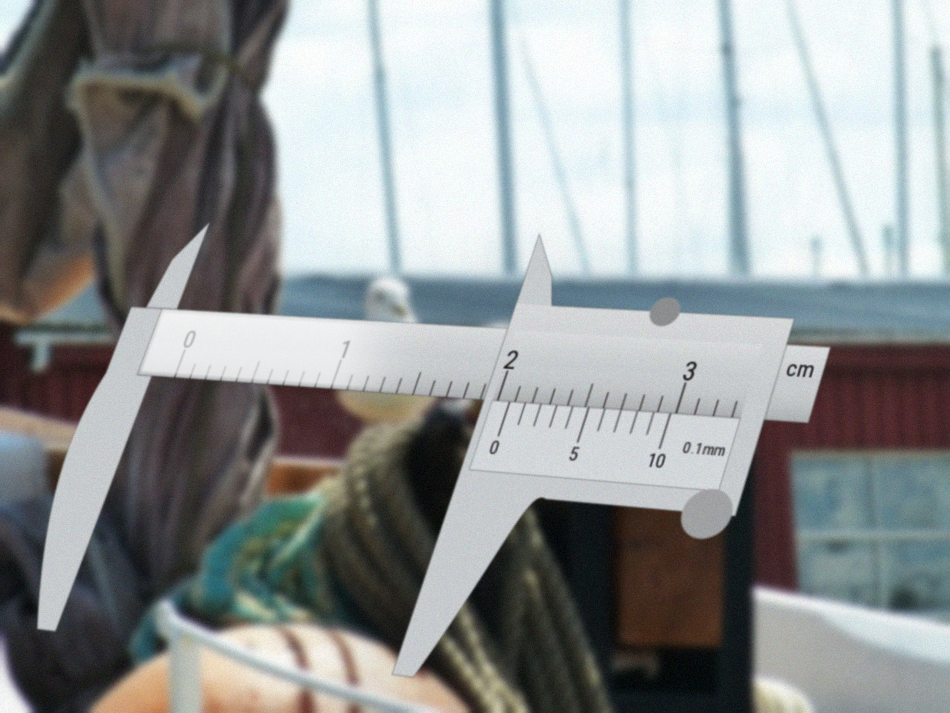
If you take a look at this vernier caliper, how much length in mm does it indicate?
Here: 20.7 mm
